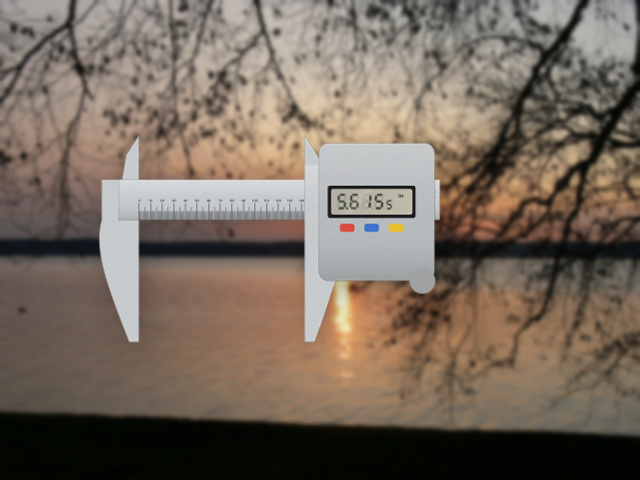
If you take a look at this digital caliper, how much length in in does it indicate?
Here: 5.6155 in
